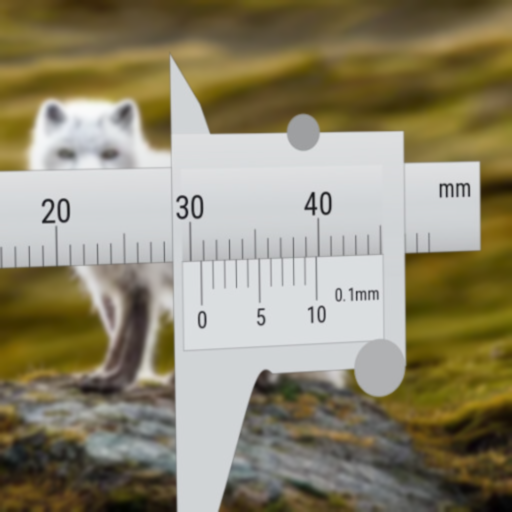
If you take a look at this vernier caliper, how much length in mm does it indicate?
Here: 30.8 mm
